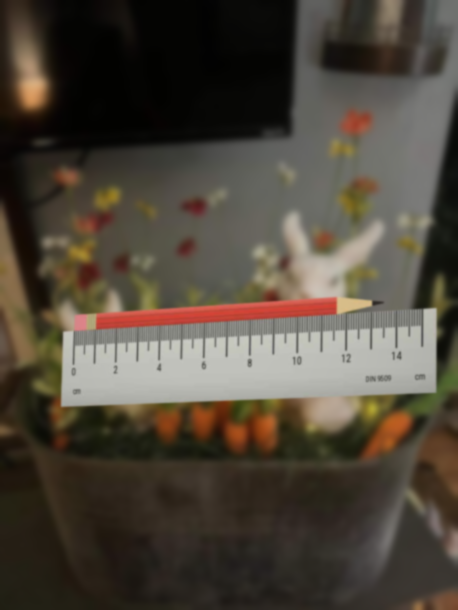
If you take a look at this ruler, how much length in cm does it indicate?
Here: 13.5 cm
